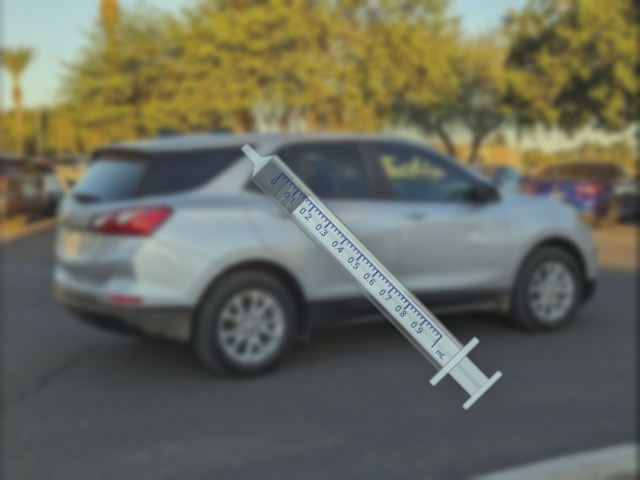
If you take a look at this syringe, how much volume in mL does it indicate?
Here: 0.04 mL
